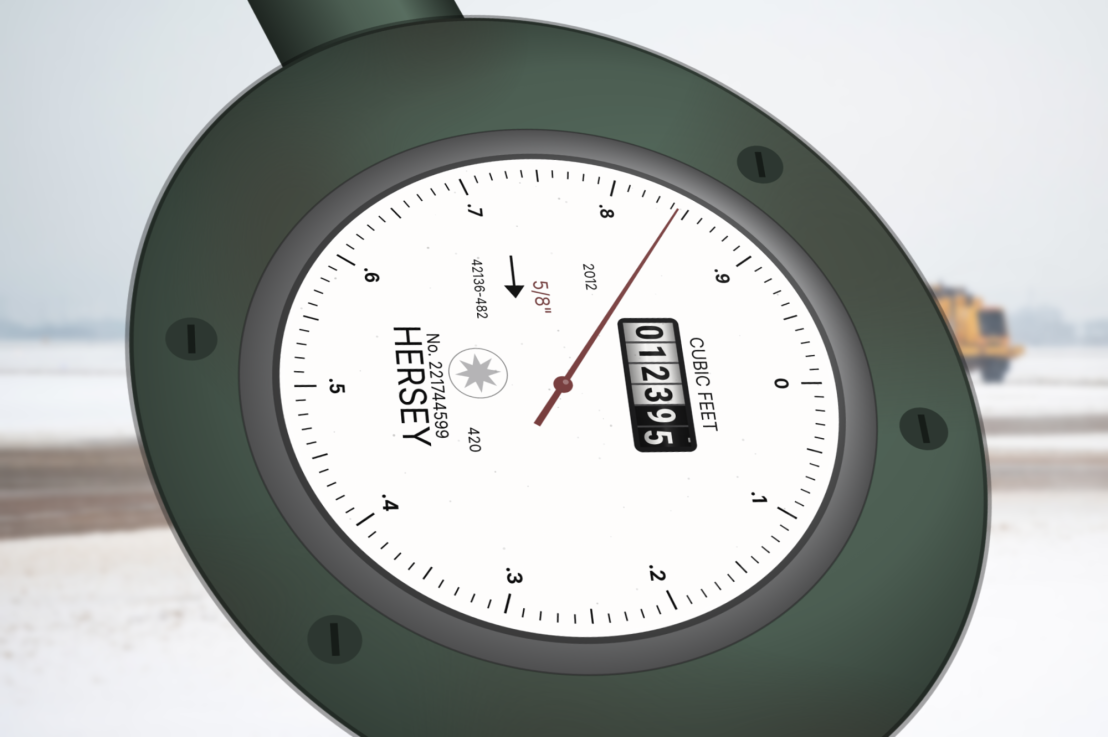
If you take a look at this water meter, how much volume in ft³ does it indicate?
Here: 12394.84 ft³
